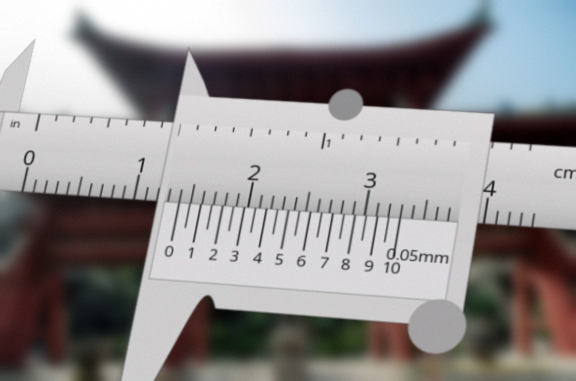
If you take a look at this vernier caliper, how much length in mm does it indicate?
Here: 14.0 mm
